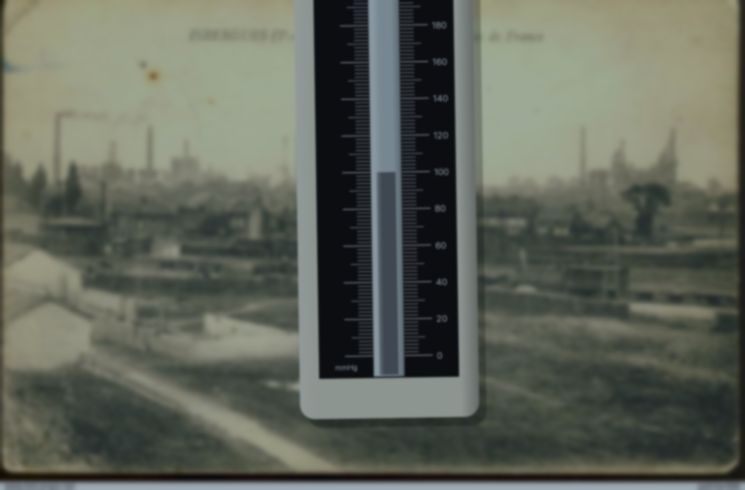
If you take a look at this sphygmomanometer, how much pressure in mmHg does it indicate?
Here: 100 mmHg
